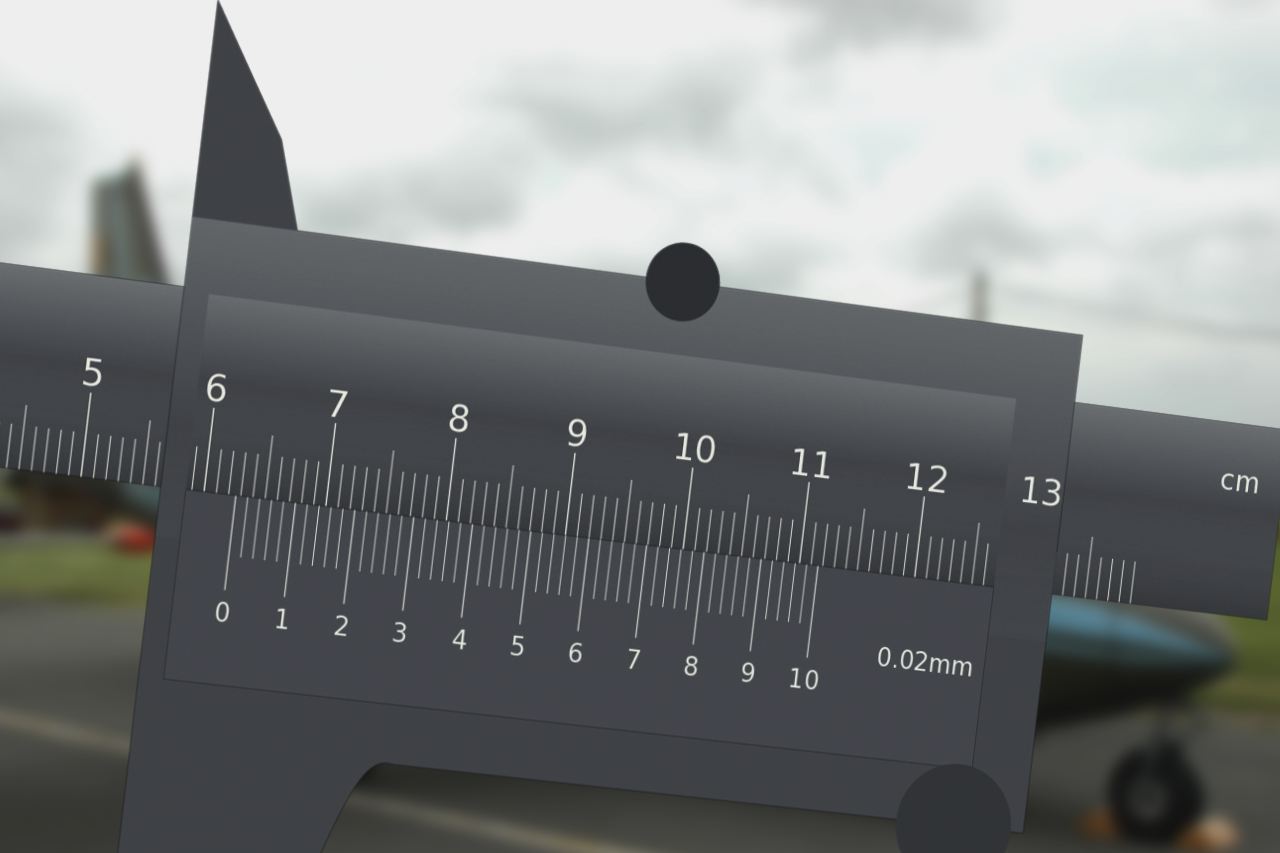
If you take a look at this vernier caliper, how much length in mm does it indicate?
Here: 62.6 mm
